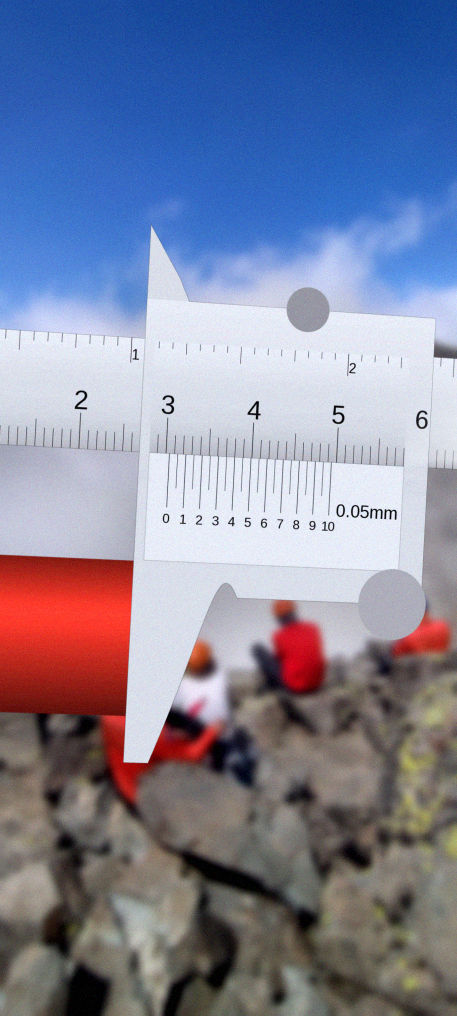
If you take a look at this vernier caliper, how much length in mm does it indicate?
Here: 30.4 mm
